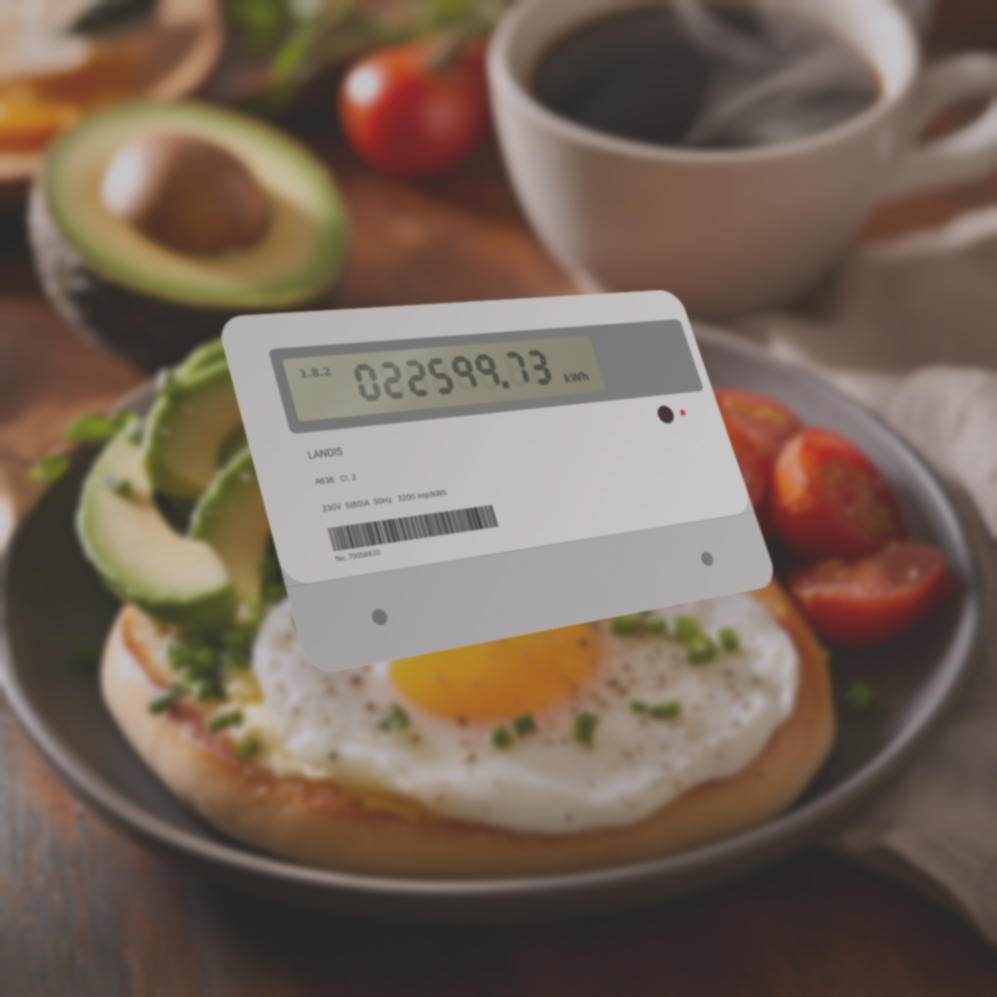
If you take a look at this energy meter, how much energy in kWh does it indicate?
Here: 22599.73 kWh
